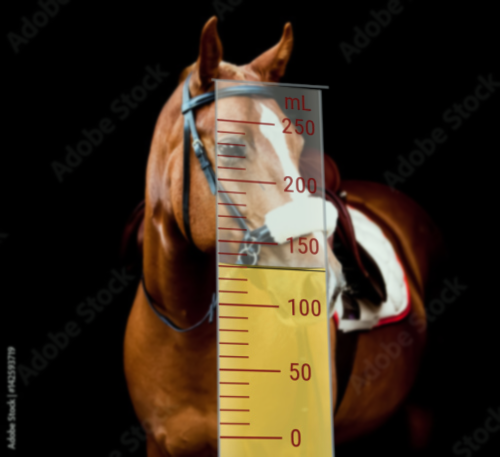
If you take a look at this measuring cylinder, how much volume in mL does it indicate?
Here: 130 mL
